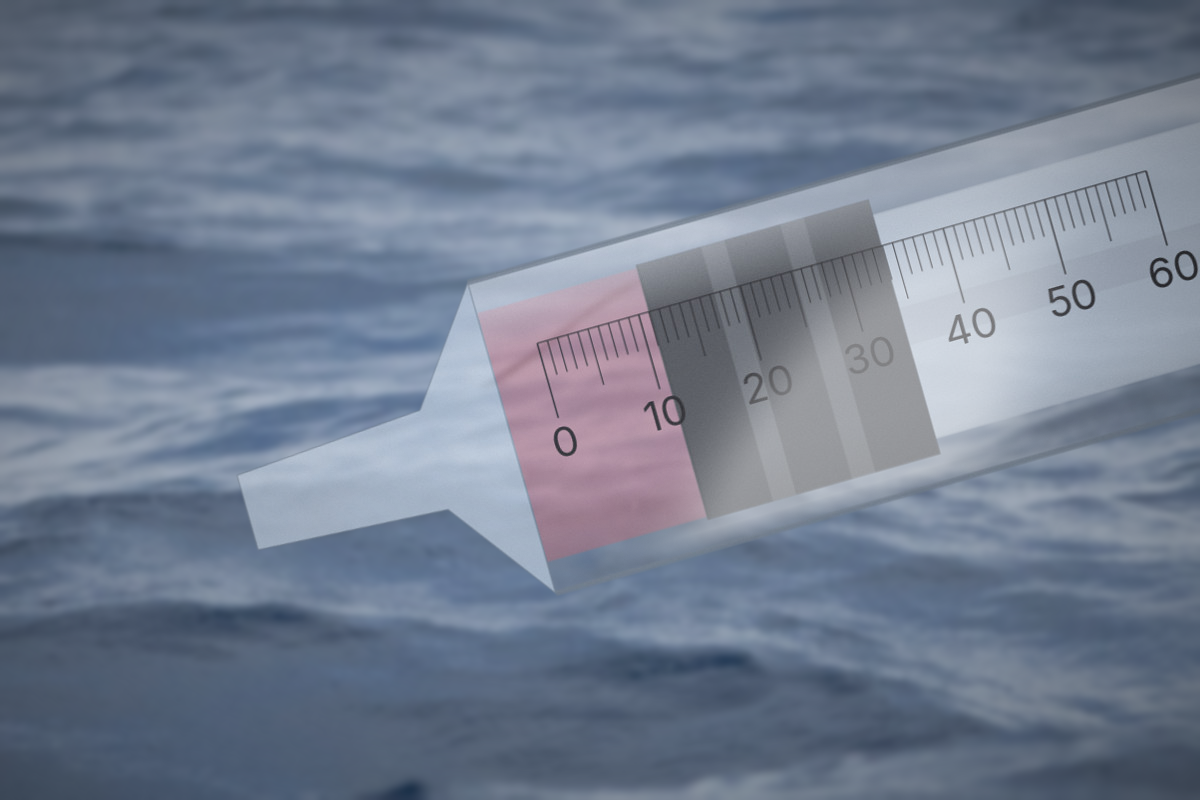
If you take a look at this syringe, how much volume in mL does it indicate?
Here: 11 mL
